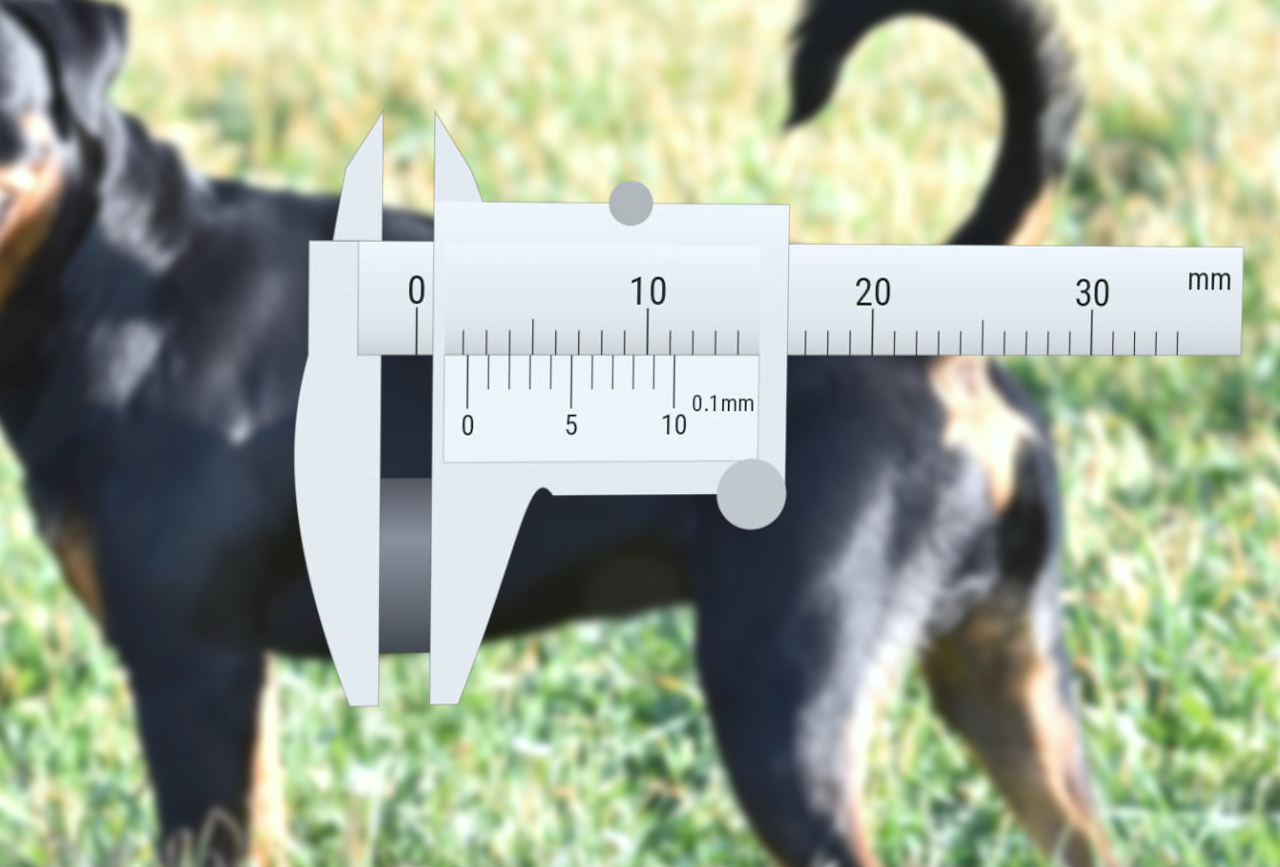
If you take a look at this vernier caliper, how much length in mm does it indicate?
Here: 2.2 mm
